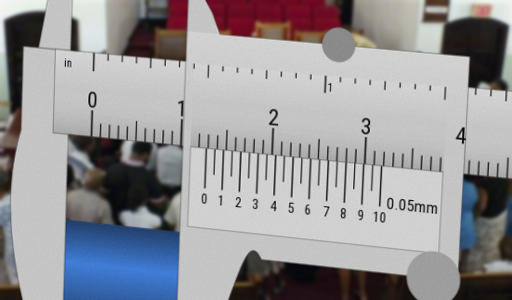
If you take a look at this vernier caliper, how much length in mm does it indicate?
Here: 12.8 mm
